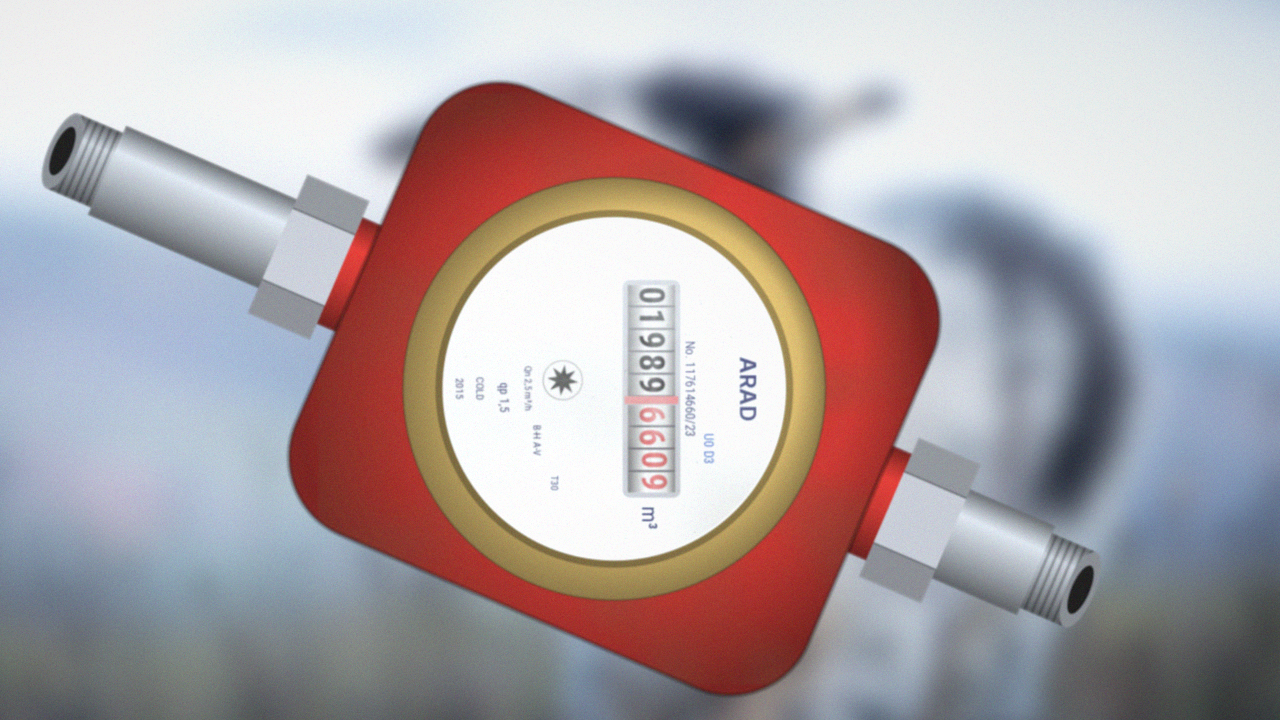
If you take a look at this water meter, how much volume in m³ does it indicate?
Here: 1989.6609 m³
